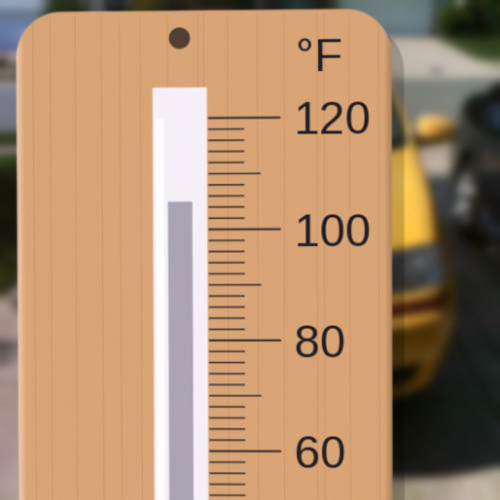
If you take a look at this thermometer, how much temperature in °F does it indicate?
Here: 105 °F
